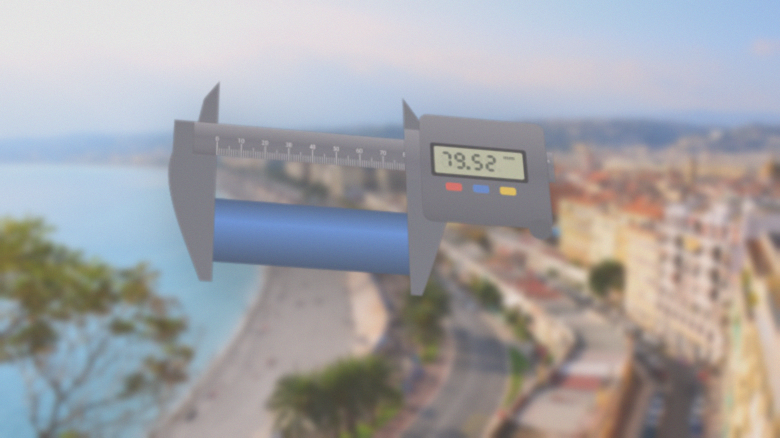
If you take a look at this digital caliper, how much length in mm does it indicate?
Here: 79.52 mm
